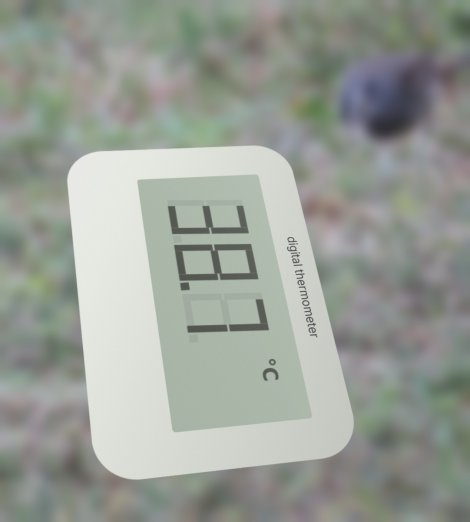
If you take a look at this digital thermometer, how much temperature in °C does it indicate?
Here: 38.7 °C
